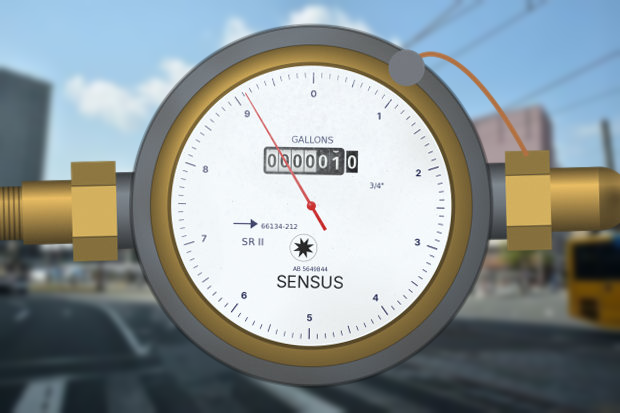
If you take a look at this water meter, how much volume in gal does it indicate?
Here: 9.1 gal
